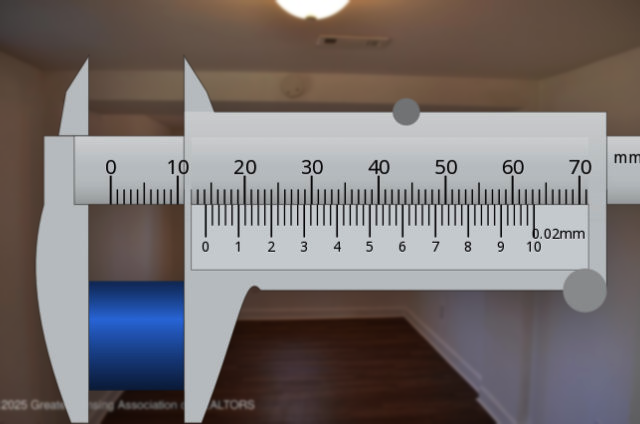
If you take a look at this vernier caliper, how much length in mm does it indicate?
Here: 14.2 mm
